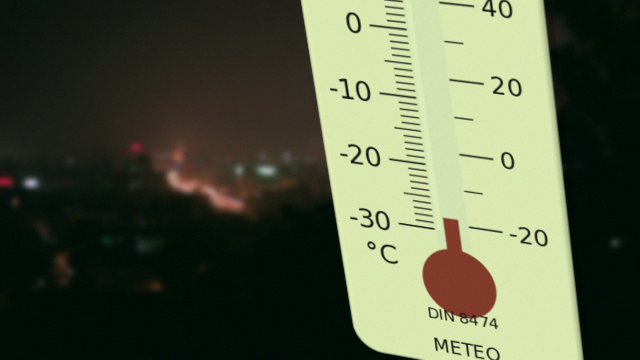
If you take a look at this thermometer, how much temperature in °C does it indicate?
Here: -28 °C
